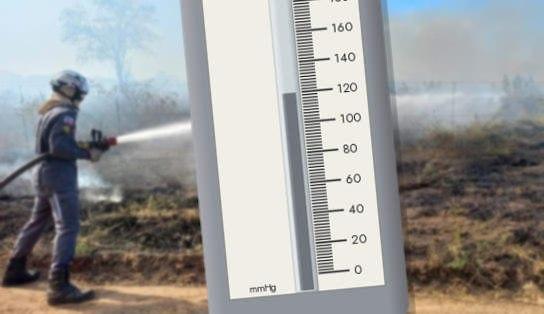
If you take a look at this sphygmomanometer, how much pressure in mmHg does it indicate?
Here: 120 mmHg
